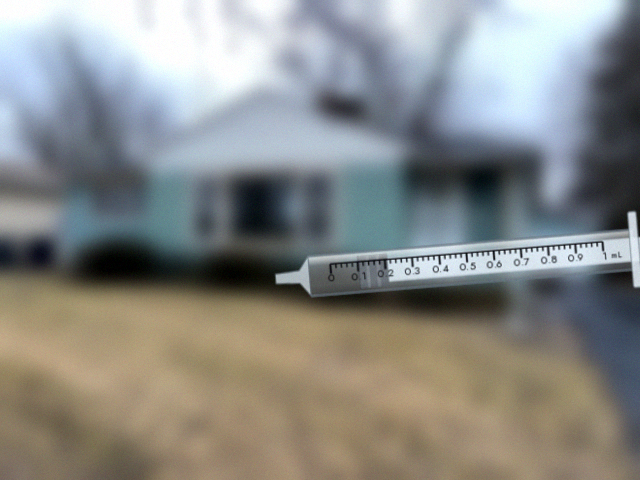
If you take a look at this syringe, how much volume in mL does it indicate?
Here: 0.1 mL
